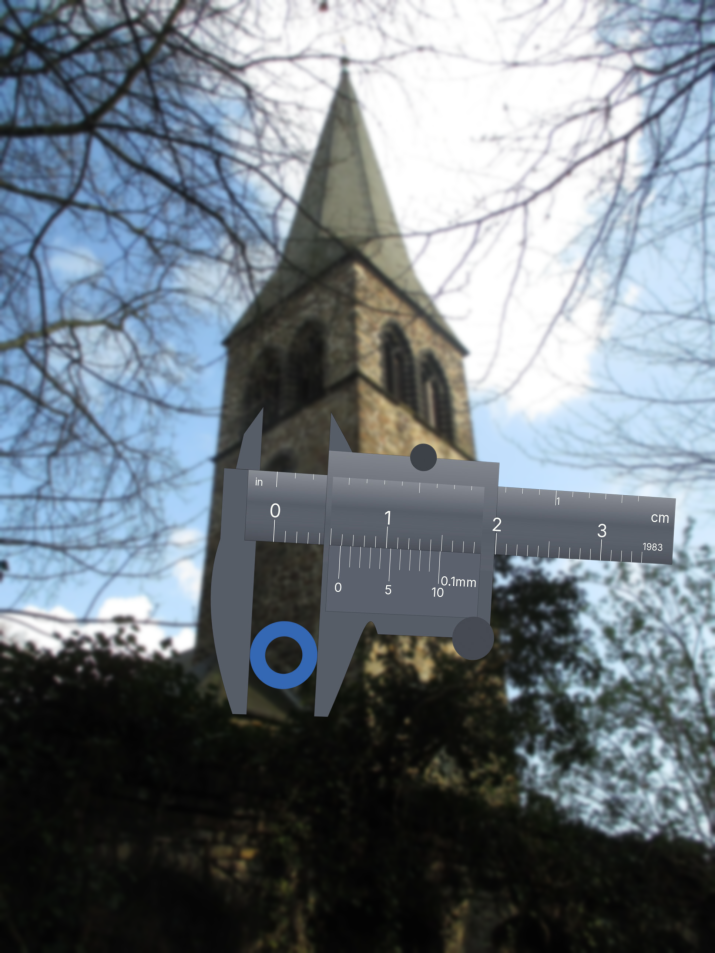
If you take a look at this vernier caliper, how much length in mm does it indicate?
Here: 5.9 mm
